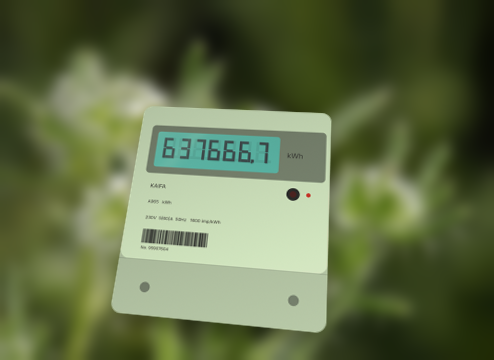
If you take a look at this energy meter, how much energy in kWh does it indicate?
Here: 637666.7 kWh
